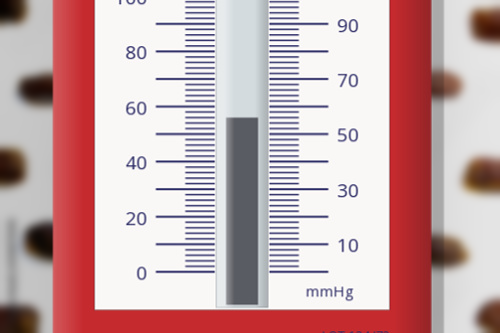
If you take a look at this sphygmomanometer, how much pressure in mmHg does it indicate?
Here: 56 mmHg
